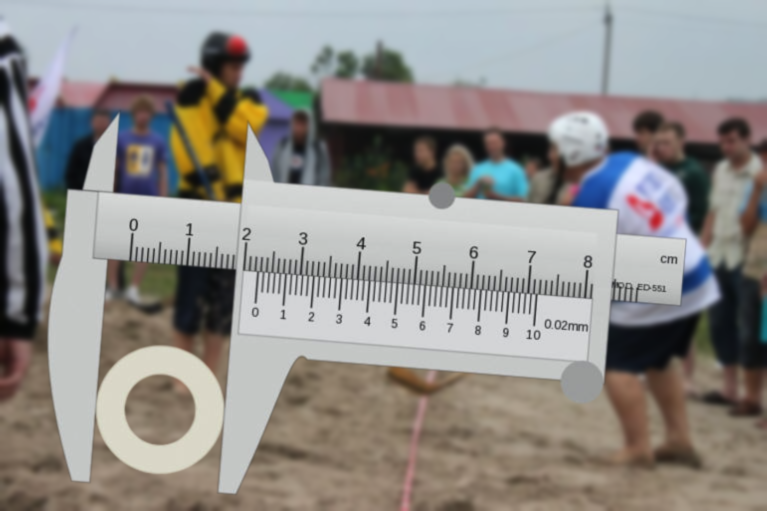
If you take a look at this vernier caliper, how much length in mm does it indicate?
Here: 22.5 mm
